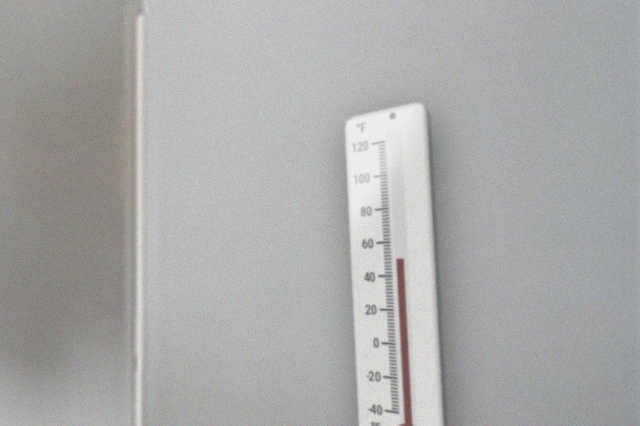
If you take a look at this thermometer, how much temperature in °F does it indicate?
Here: 50 °F
